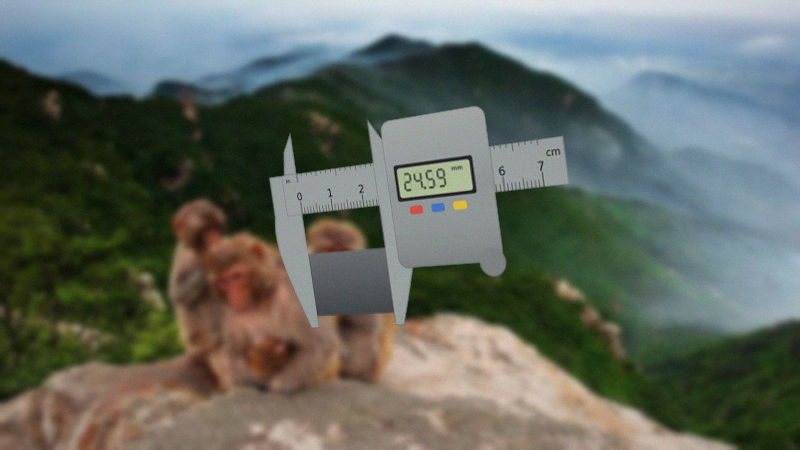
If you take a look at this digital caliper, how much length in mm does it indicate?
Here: 24.59 mm
